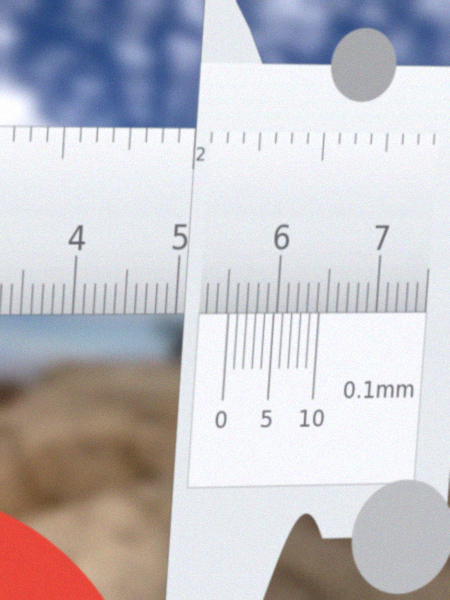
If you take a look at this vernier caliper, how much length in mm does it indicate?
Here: 55.2 mm
